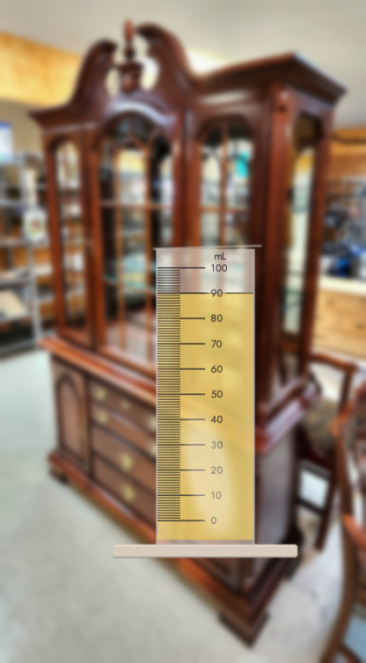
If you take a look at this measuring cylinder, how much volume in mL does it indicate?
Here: 90 mL
